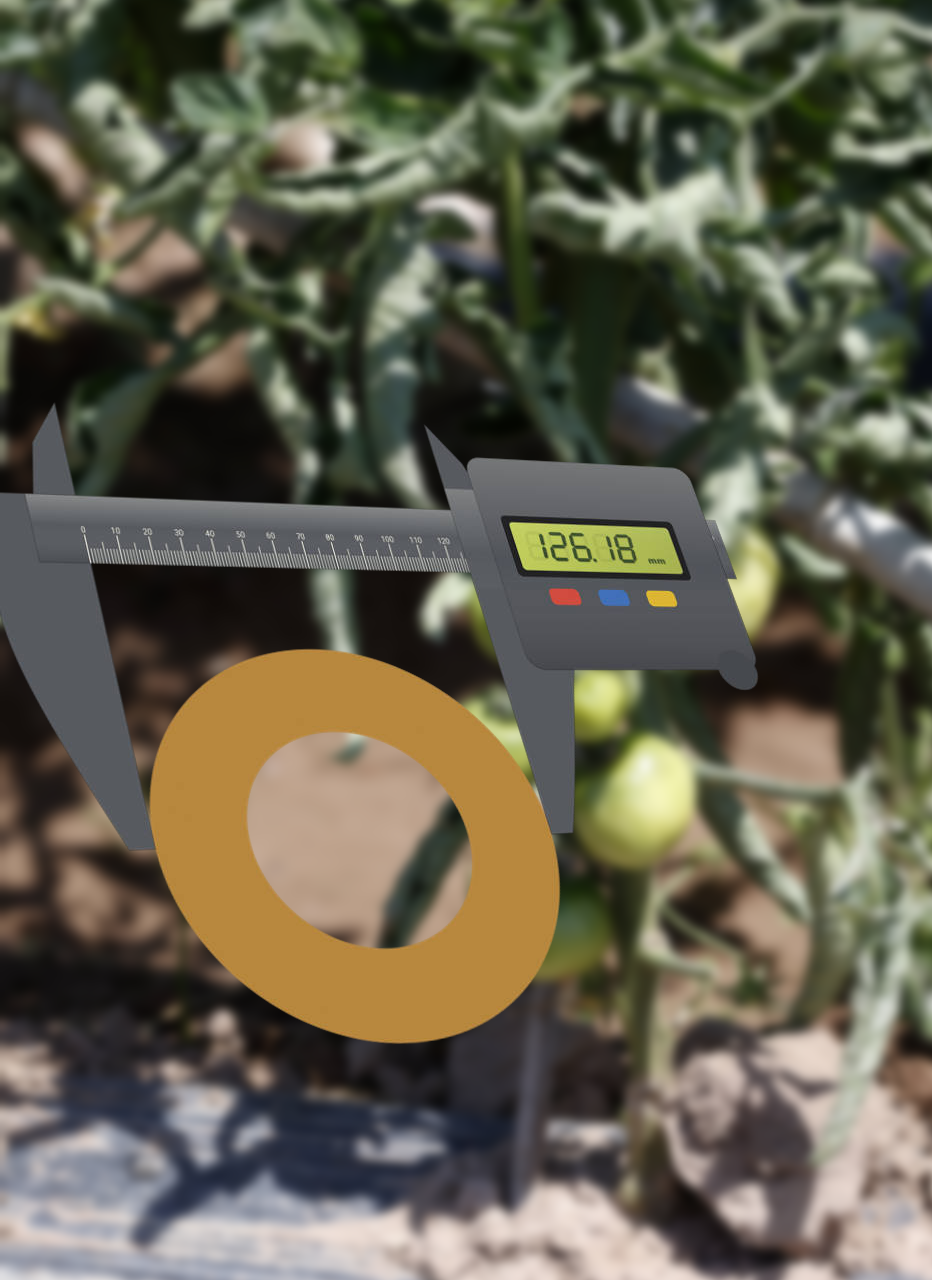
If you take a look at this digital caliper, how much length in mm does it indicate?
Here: 126.18 mm
